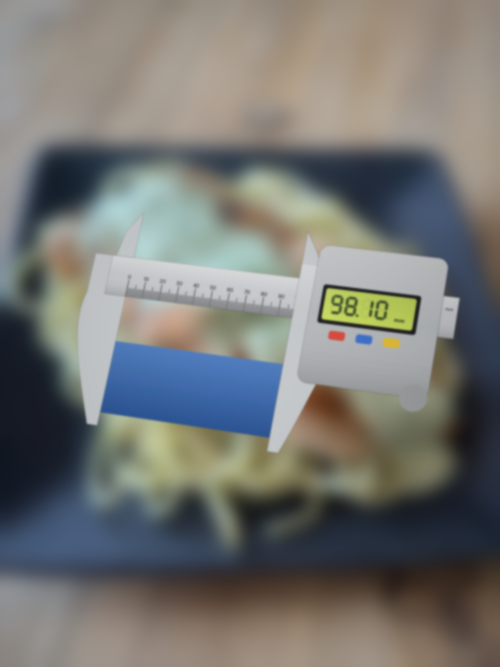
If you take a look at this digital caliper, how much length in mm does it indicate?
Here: 98.10 mm
